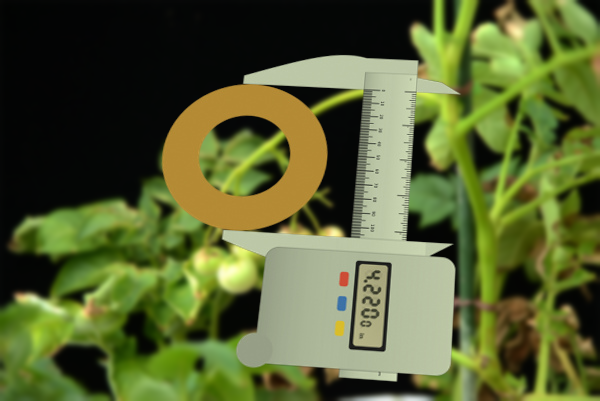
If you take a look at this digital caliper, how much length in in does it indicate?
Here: 4.2200 in
